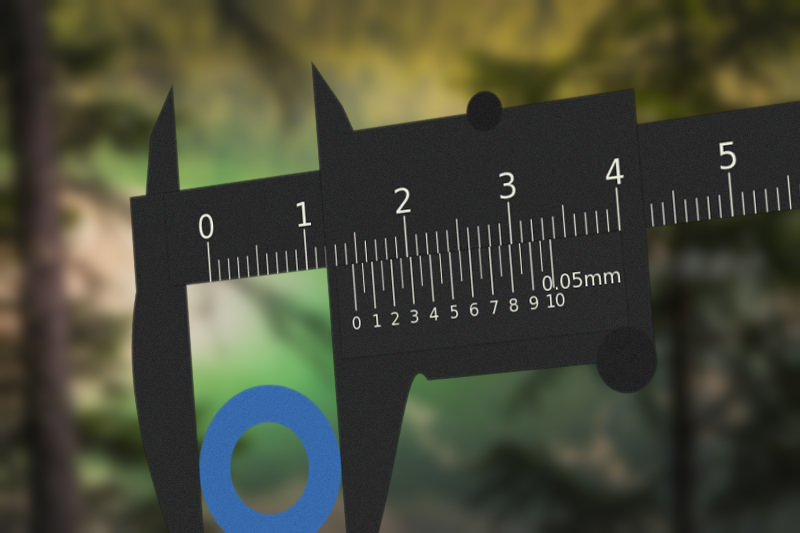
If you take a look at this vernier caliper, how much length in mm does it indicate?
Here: 14.6 mm
